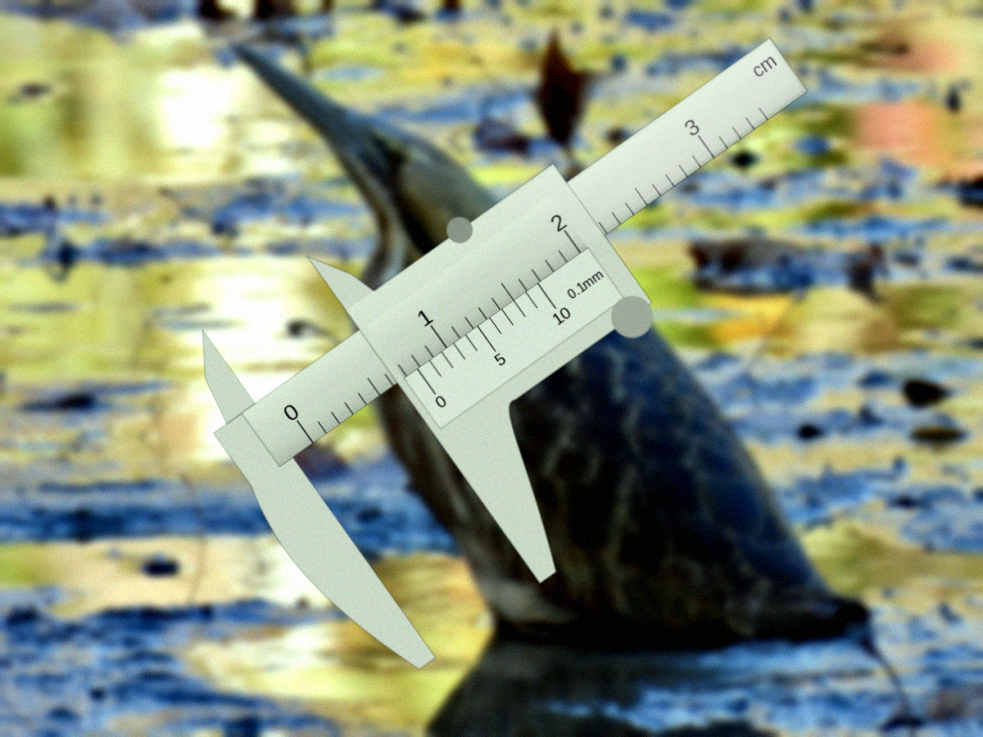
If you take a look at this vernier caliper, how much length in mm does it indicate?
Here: 7.8 mm
